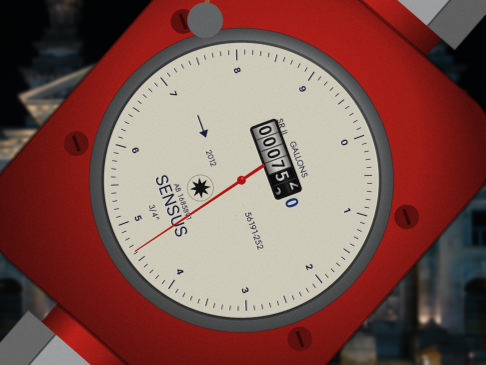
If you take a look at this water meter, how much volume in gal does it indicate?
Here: 7524.6 gal
